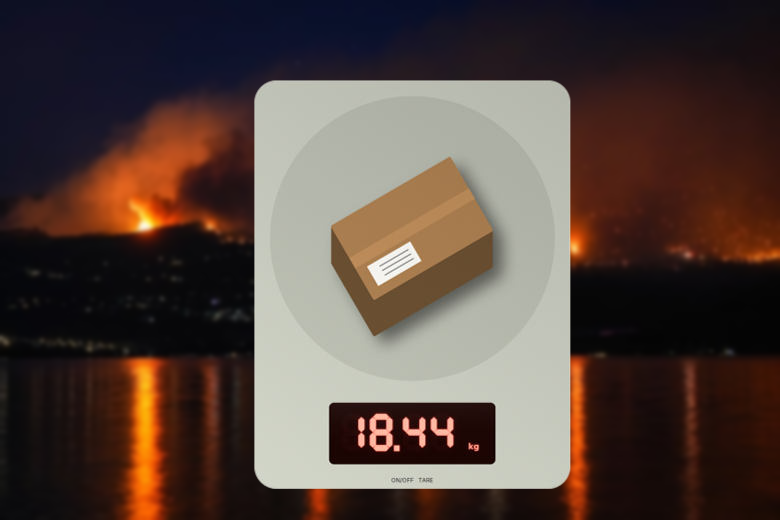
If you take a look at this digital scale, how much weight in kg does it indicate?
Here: 18.44 kg
